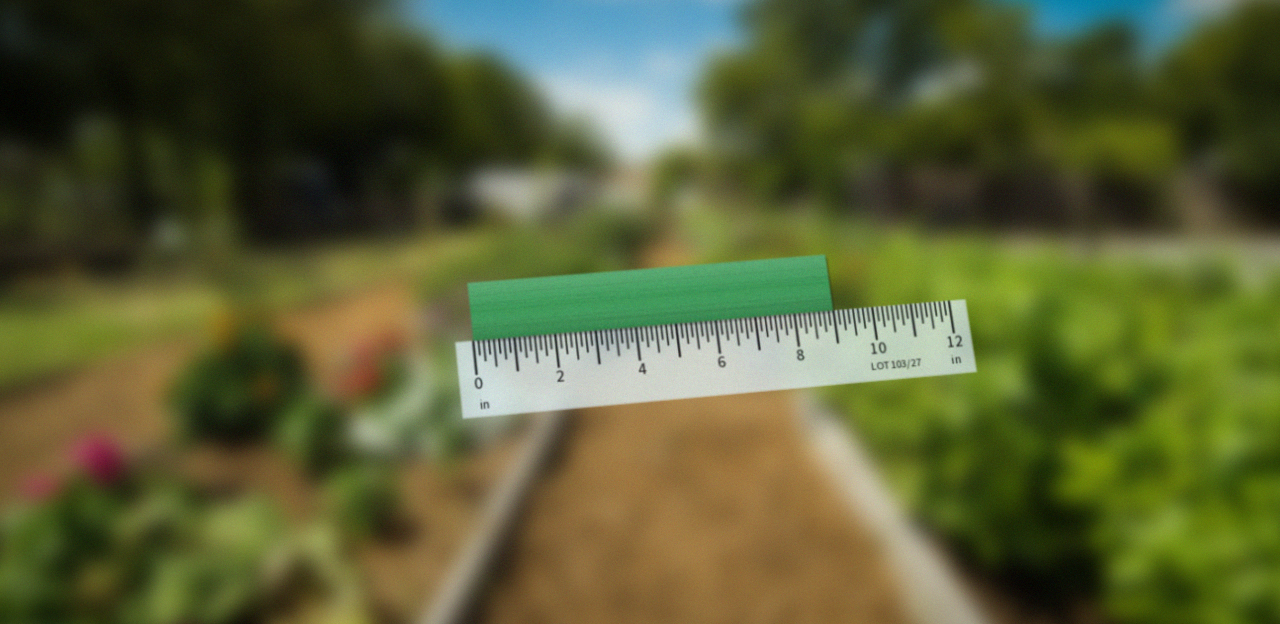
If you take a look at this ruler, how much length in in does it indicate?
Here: 9 in
